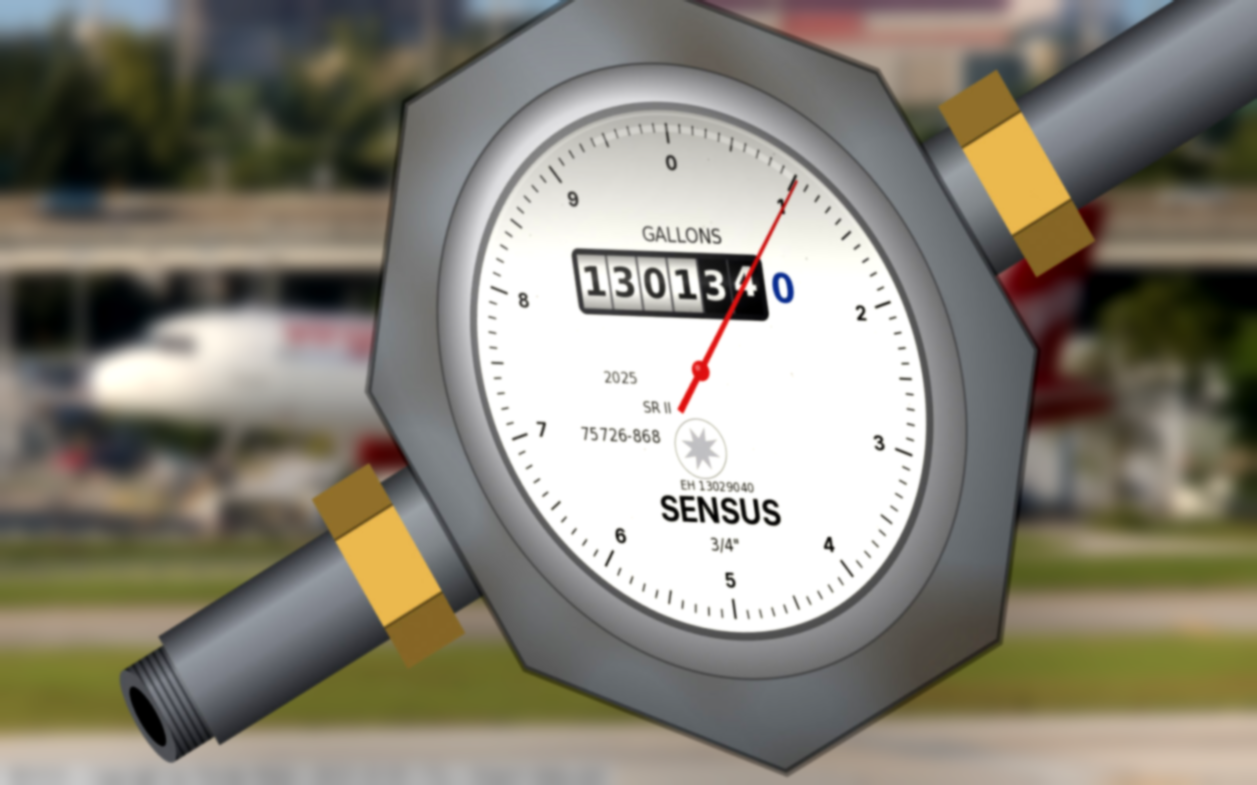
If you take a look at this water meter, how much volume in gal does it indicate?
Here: 1301341.0 gal
